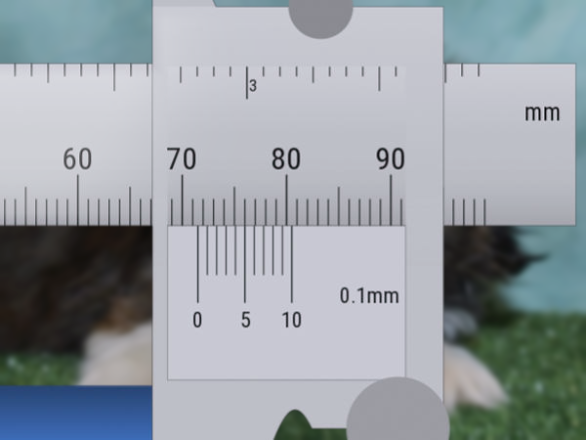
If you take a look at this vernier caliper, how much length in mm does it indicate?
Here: 71.5 mm
